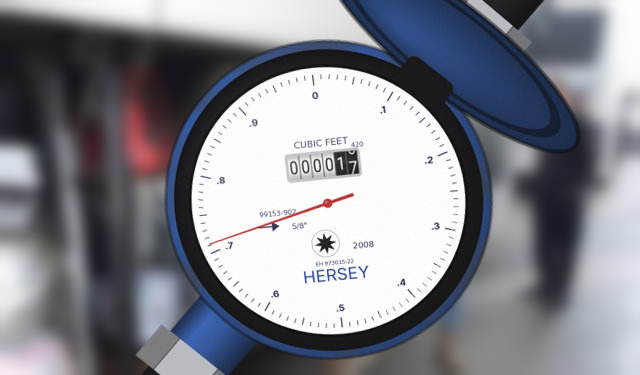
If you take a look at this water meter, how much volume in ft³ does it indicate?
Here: 16.71 ft³
